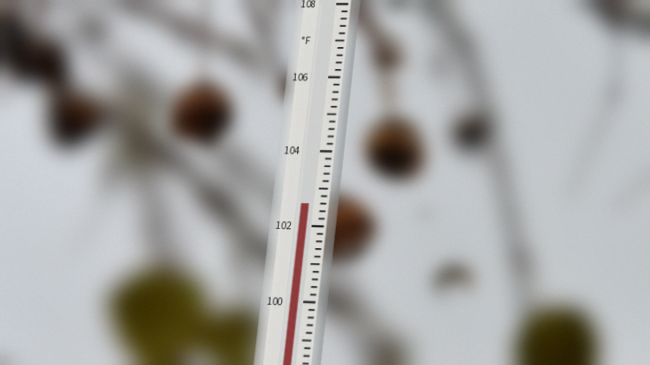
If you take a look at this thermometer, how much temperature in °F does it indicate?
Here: 102.6 °F
